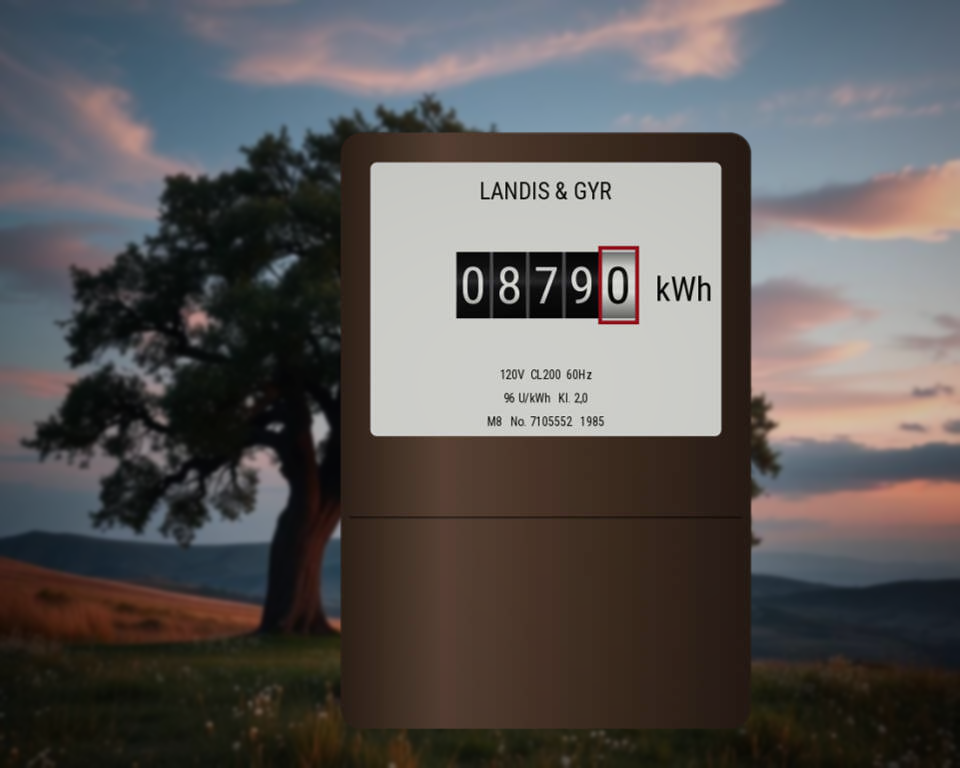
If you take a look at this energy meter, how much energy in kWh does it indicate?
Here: 879.0 kWh
